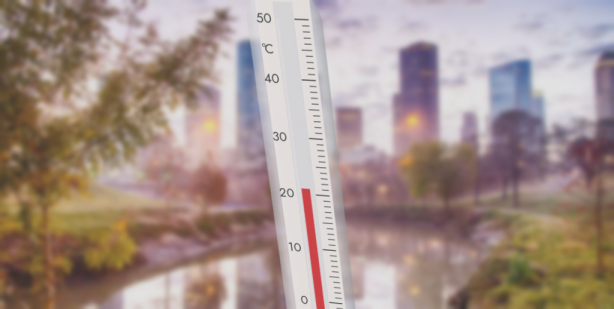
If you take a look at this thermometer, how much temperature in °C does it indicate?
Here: 21 °C
